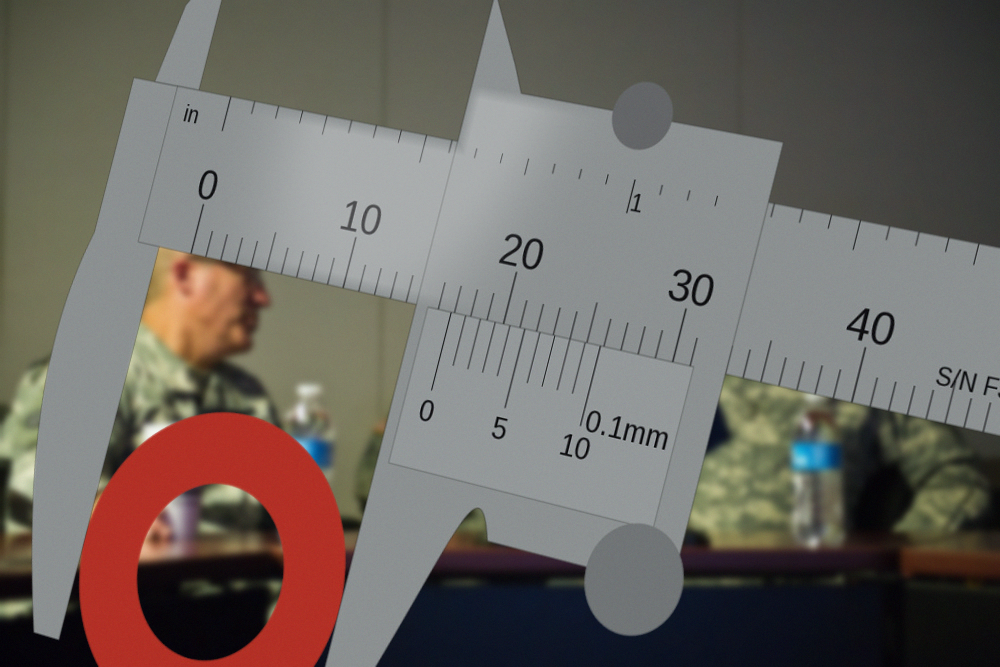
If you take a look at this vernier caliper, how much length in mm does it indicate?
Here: 16.8 mm
